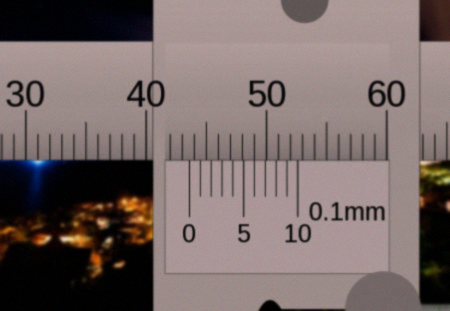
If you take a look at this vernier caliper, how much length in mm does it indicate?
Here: 43.6 mm
